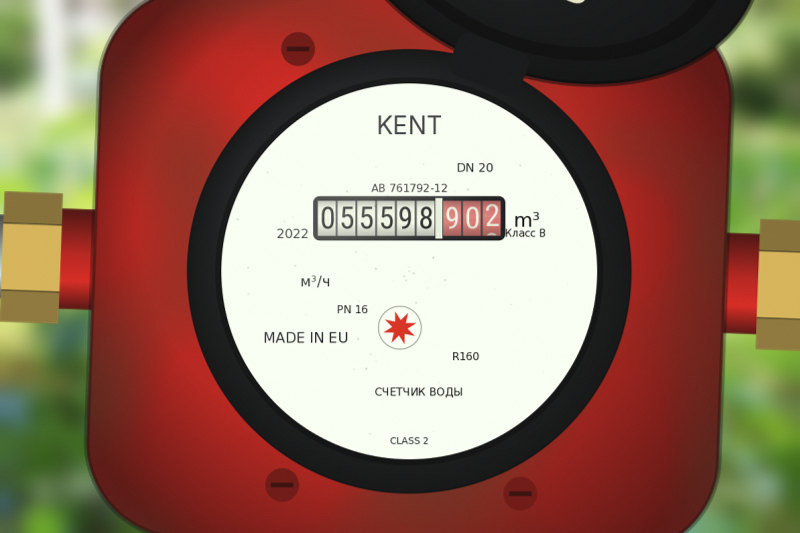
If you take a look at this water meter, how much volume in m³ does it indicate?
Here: 55598.902 m³
